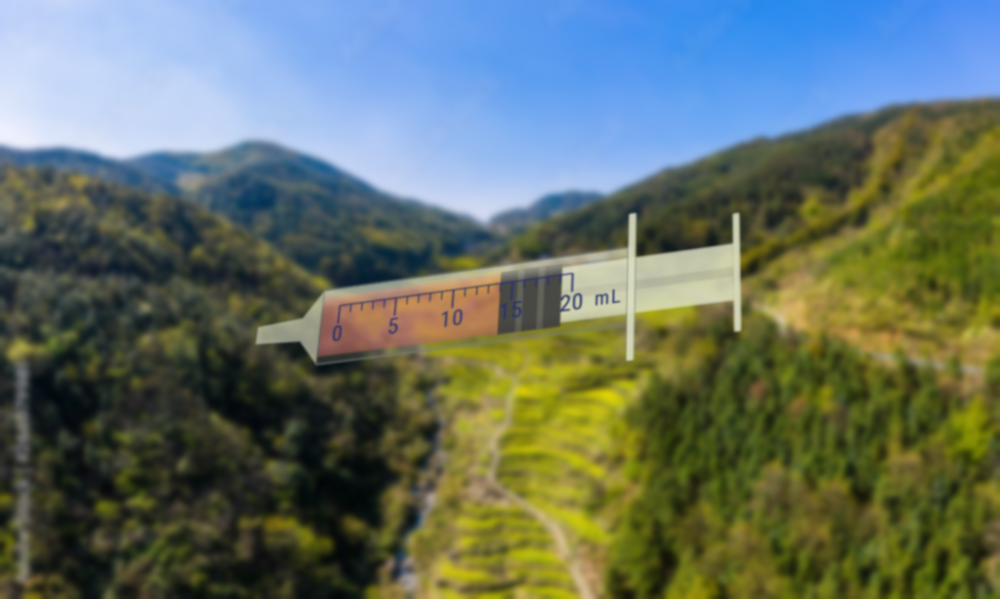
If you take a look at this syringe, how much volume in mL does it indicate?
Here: 14 mL
